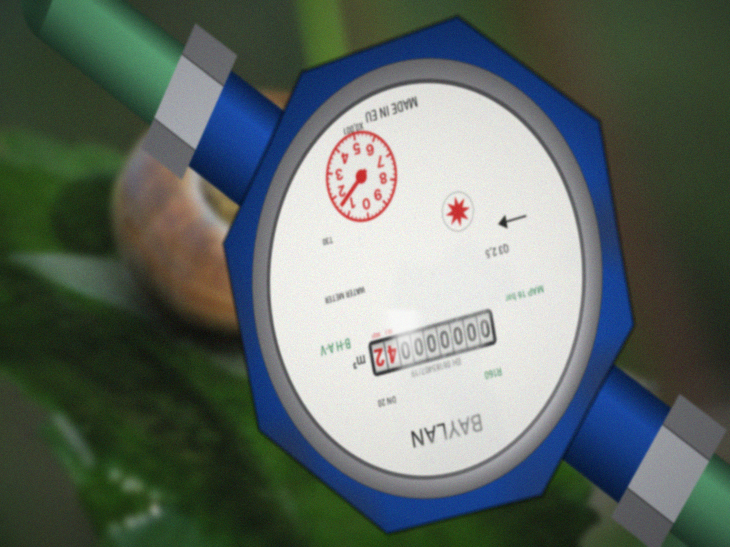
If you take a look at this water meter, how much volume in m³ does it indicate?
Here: 0.421 m³
